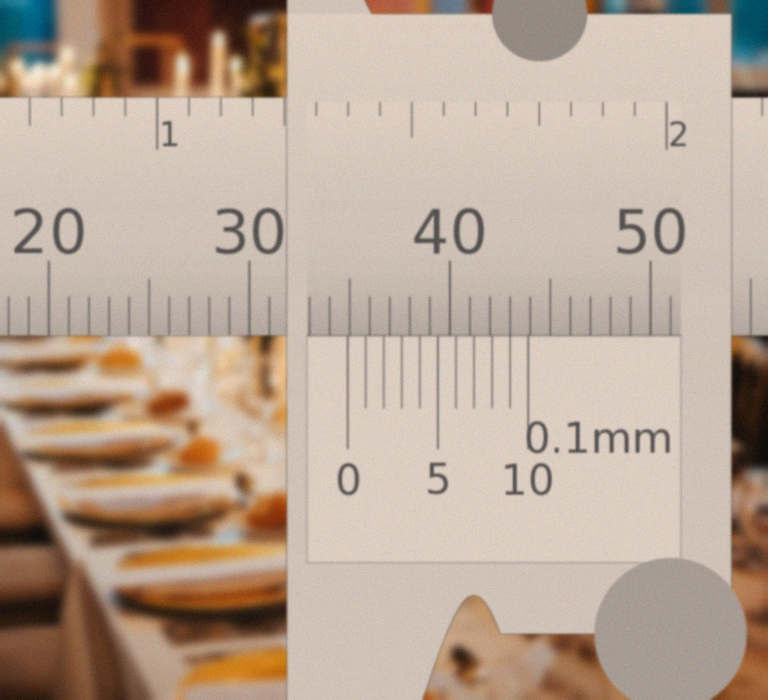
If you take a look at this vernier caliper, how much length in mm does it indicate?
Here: 34.9 mm
